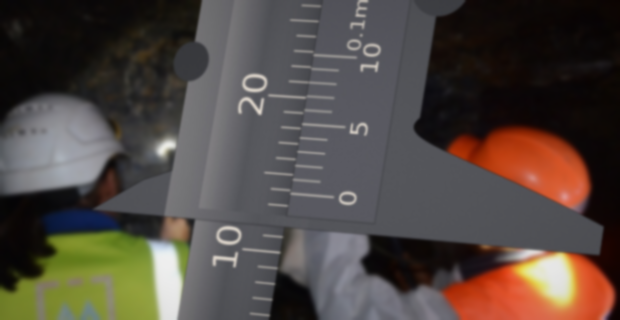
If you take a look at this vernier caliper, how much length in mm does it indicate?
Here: 13.8 mm
